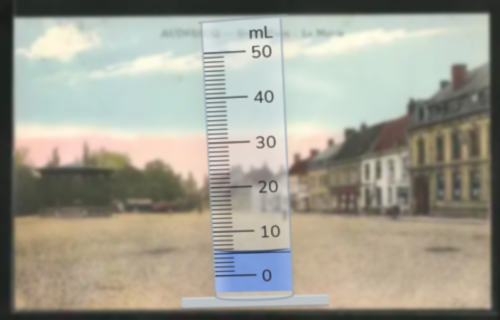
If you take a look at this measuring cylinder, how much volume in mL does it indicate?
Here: 5 mL
